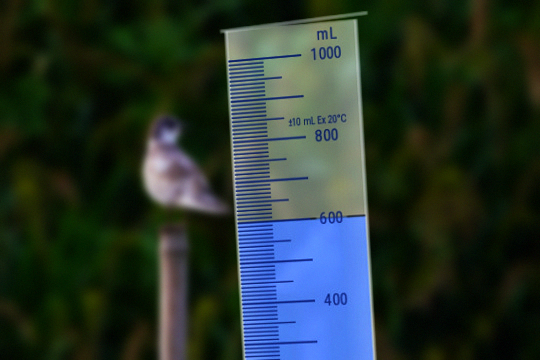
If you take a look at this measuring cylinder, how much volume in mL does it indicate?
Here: 600 mL
